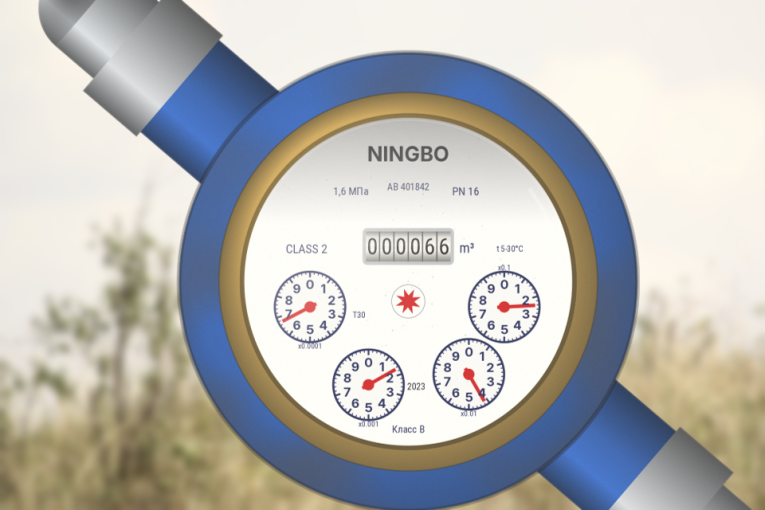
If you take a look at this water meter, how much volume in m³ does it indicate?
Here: 66.2416 m³
